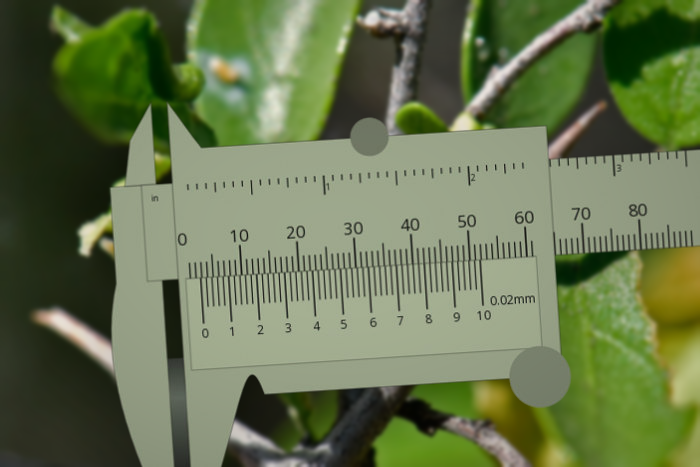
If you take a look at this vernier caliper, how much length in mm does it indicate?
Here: 2.8 mm
